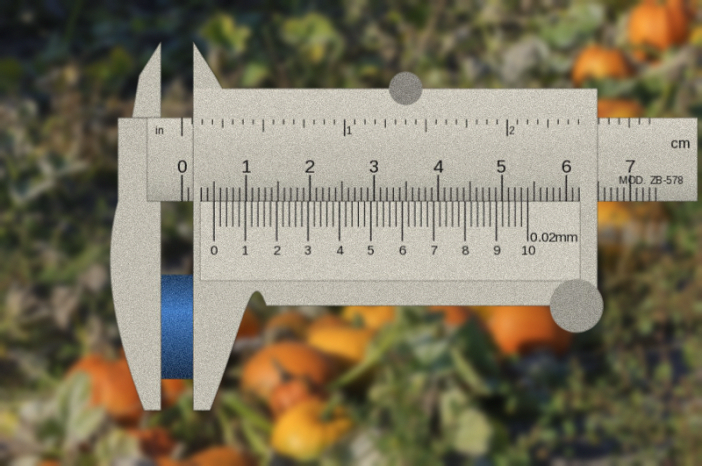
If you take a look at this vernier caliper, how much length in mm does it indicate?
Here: 5.0 mm
